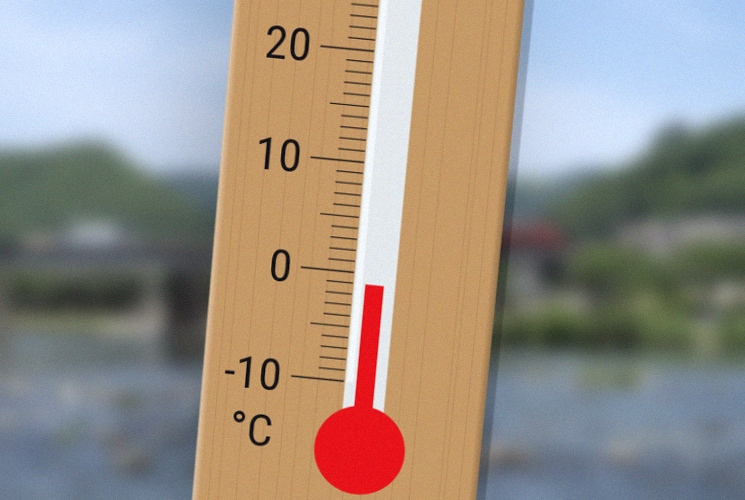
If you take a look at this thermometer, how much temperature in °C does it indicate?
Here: -1 °C
